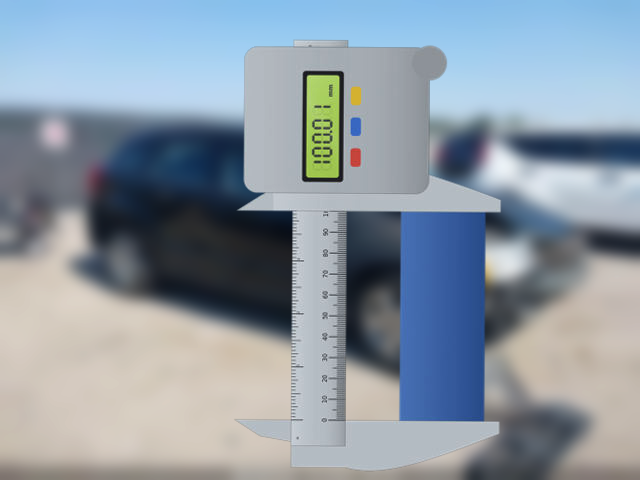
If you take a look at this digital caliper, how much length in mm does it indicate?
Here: 100.01 mm
